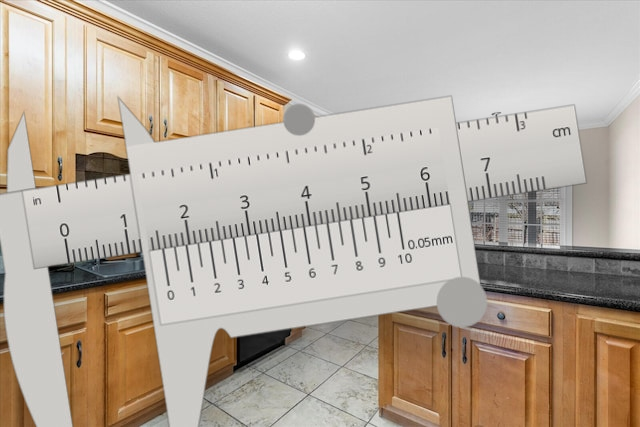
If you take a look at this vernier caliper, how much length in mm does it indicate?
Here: 15.6 mm
